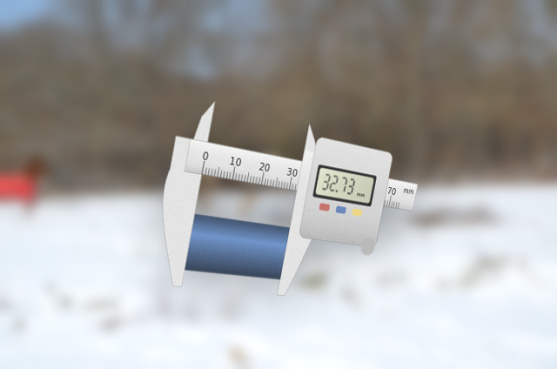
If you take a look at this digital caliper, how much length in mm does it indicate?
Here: 32.73 mm
